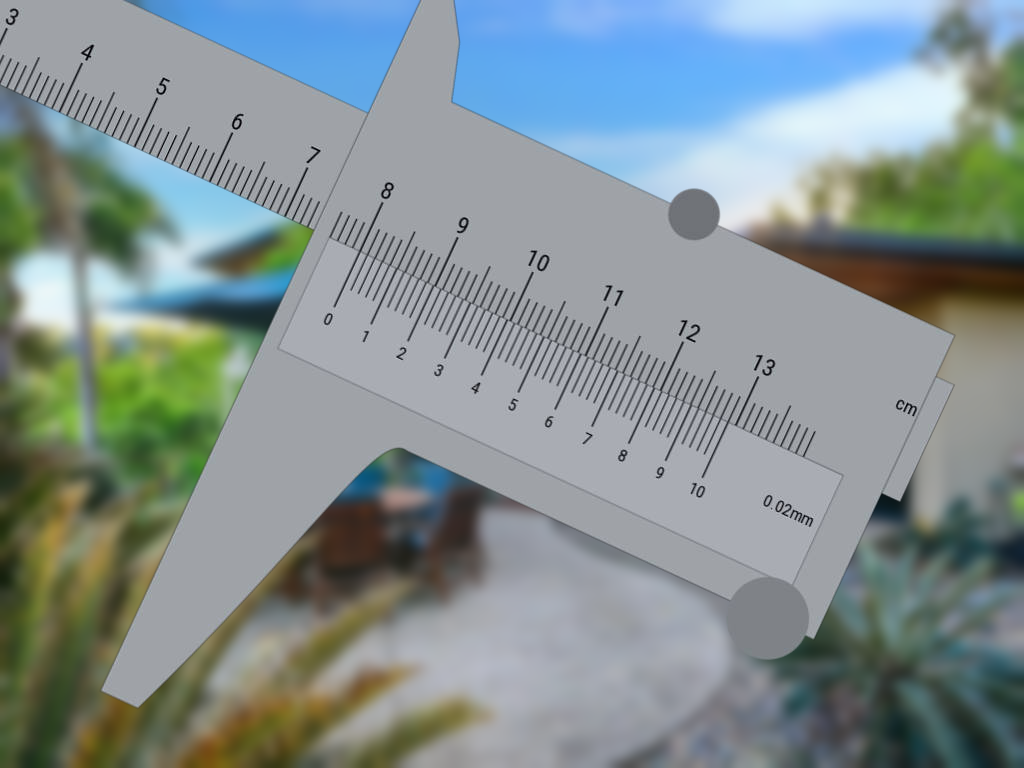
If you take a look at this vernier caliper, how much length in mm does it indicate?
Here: 80.0 mm
